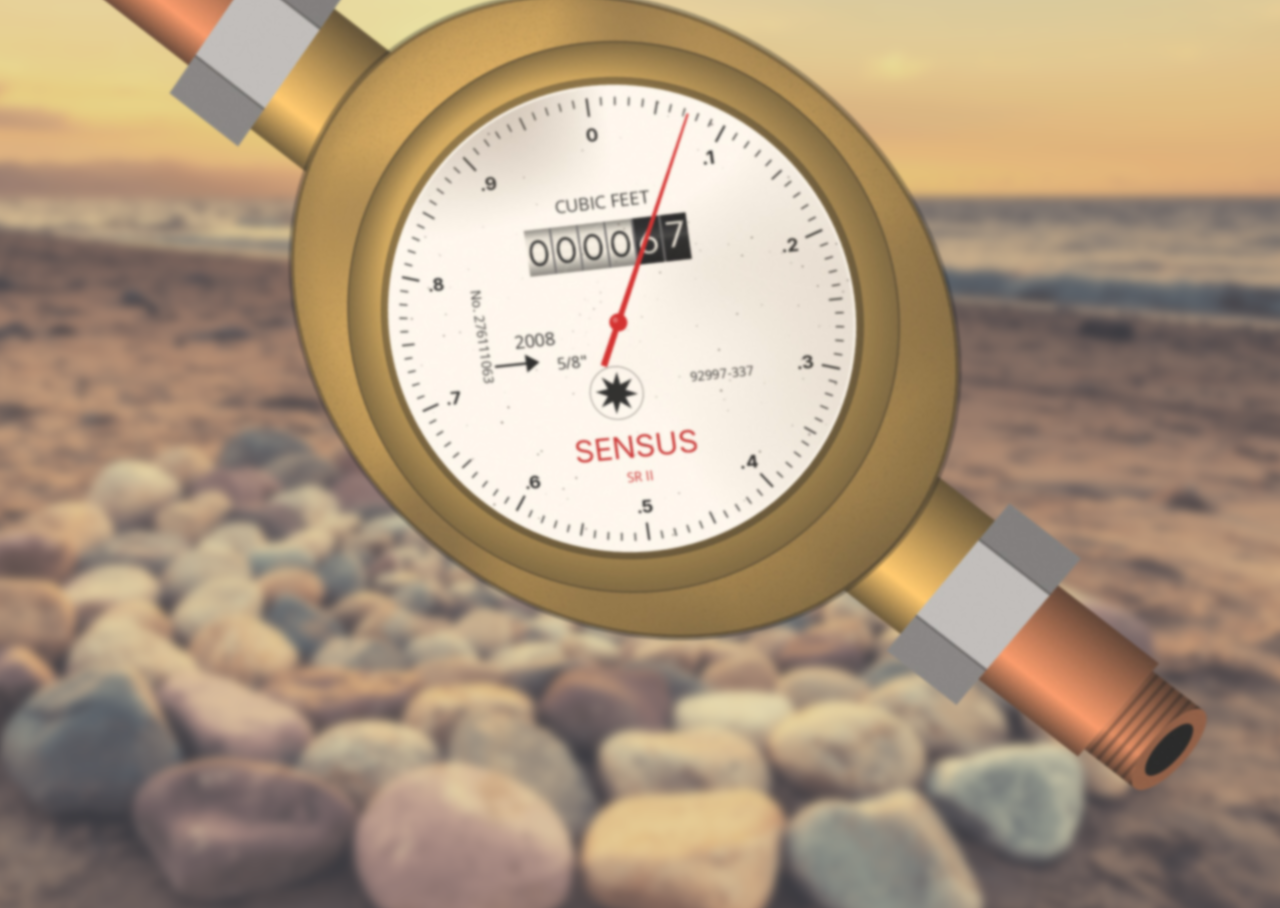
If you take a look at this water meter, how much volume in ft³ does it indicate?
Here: 67.07 ft³
